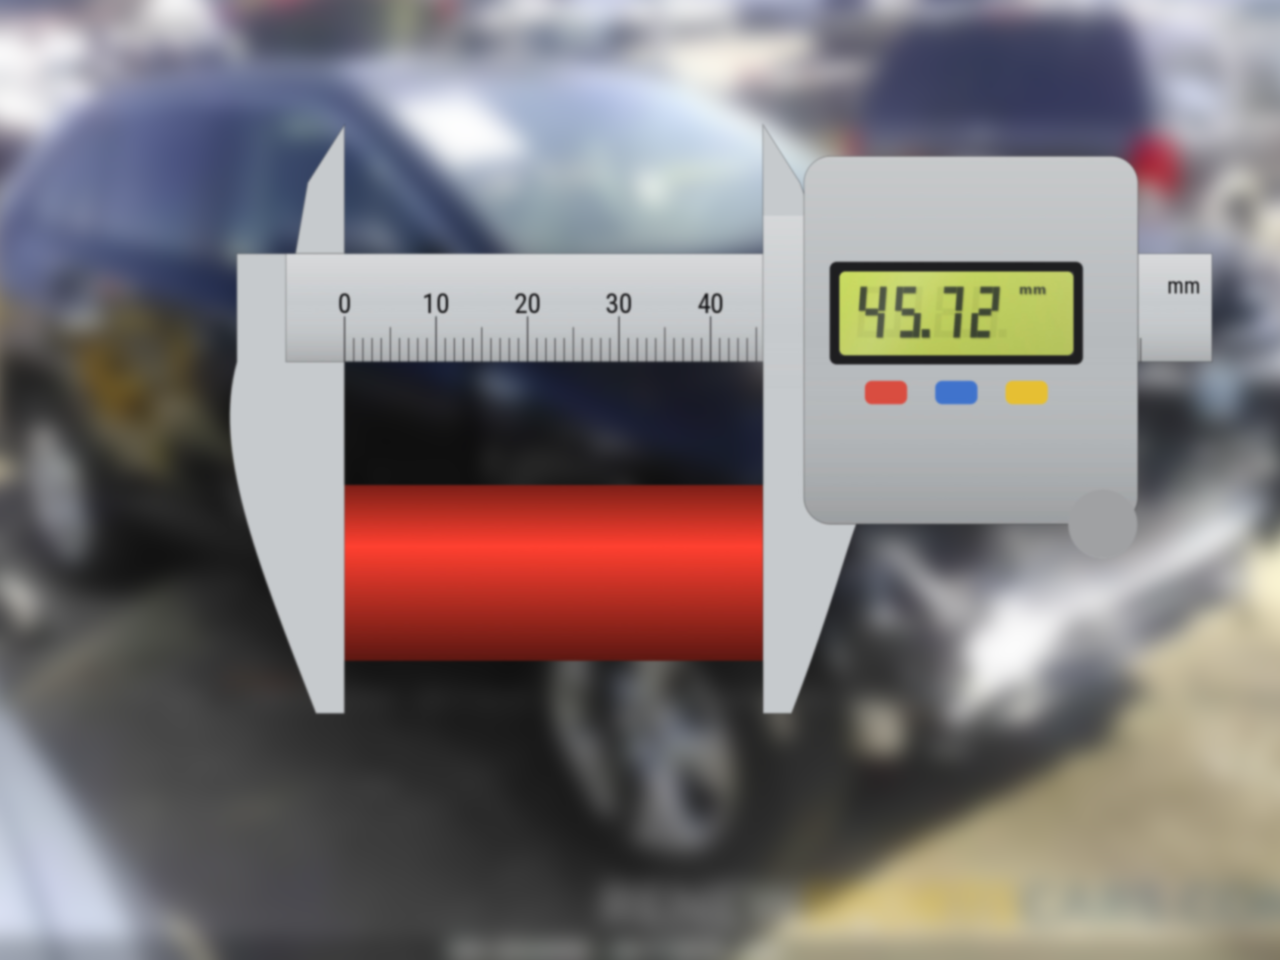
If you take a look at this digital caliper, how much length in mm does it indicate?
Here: 45.72 mm
